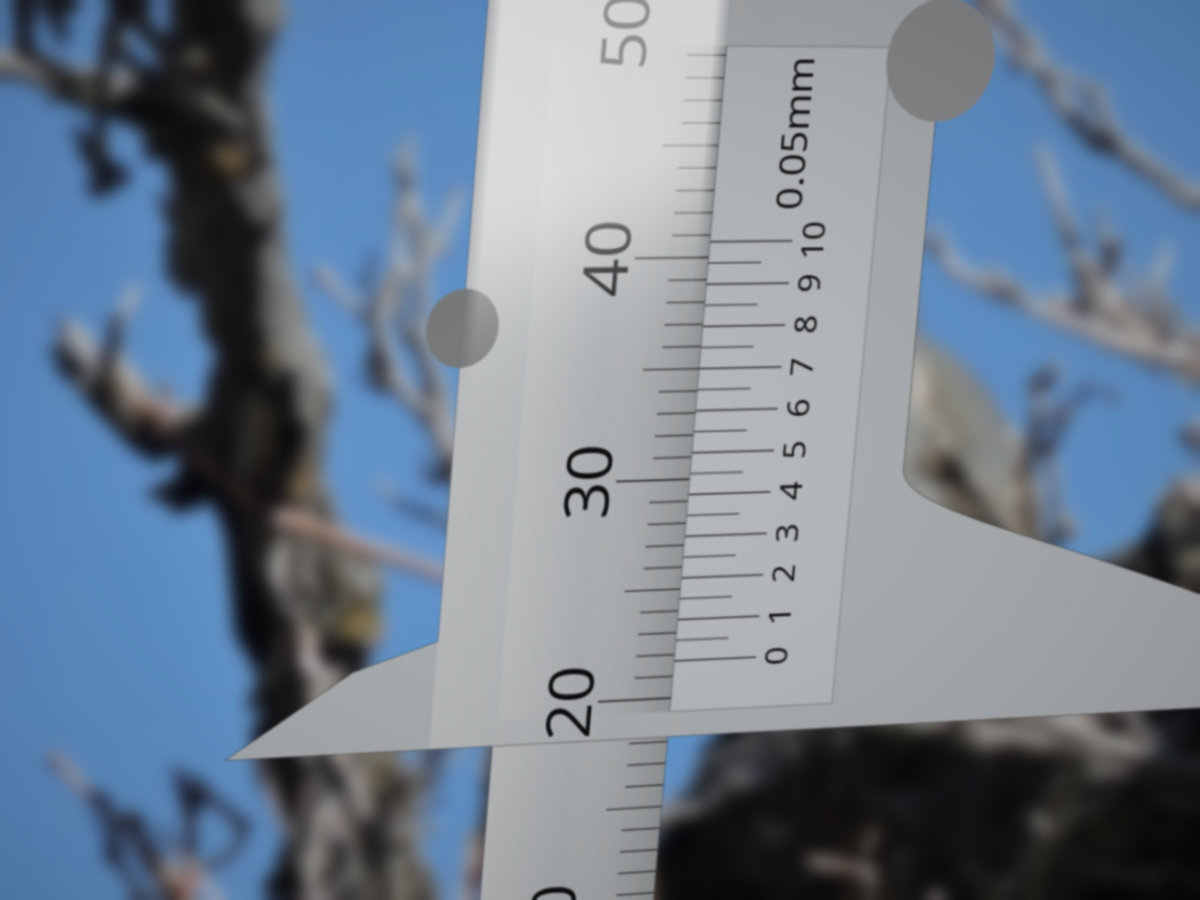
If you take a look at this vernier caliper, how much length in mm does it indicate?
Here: 21.7 mm
